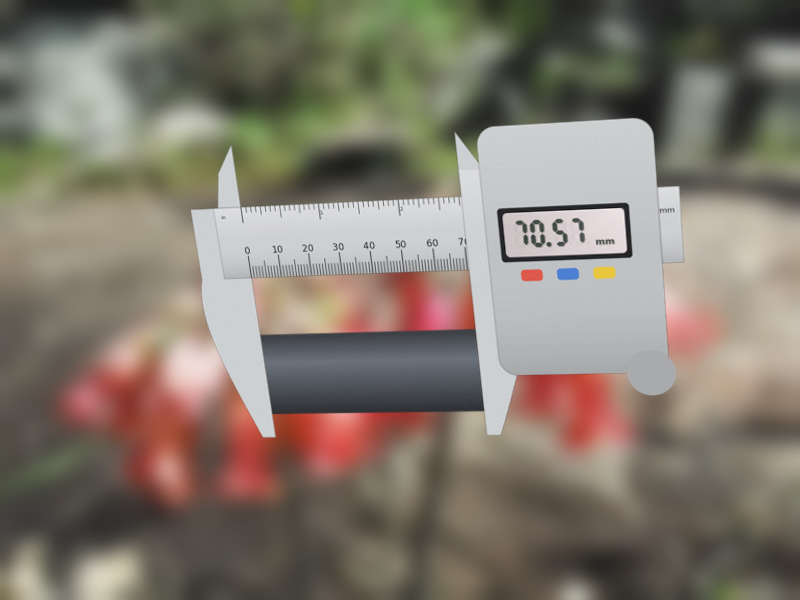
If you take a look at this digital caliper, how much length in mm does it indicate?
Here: 70.57 mm
